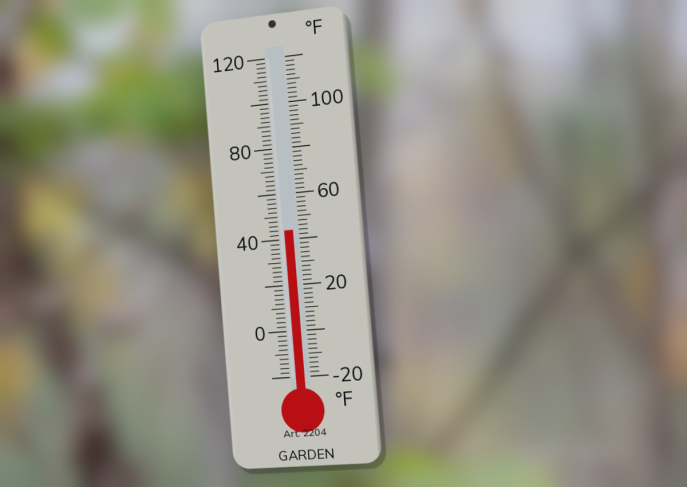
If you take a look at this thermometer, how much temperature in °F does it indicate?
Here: 44 °F
